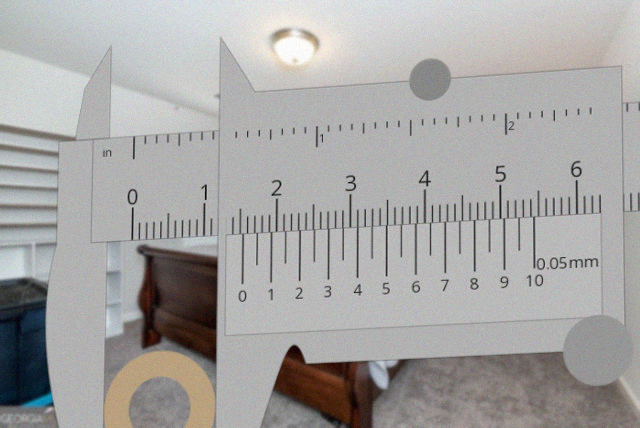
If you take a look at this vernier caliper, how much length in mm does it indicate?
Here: 15.4 mm
